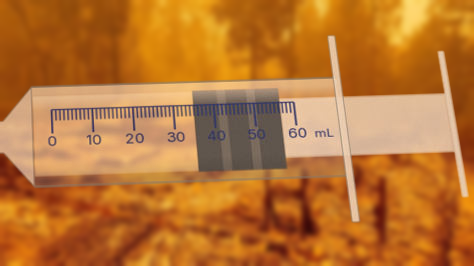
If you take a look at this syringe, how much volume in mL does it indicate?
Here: 35 mL
